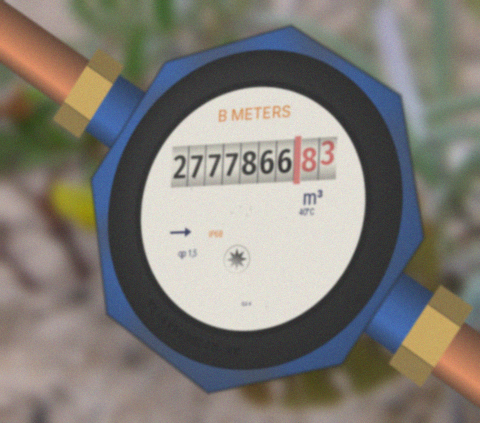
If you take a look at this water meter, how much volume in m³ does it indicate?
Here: 2777866.83 m³
